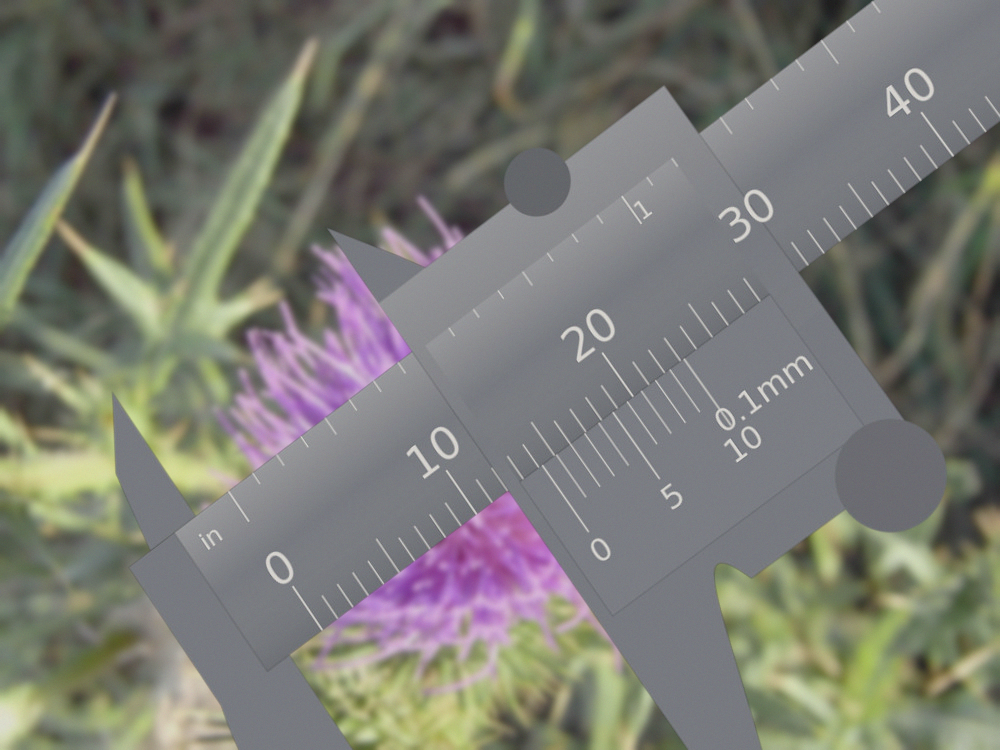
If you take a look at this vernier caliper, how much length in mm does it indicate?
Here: 14.2 mm
